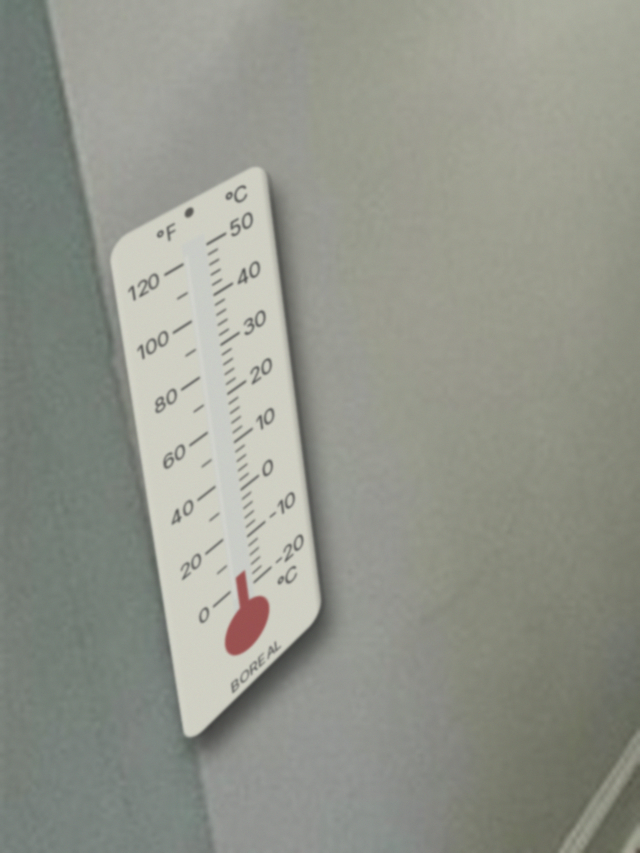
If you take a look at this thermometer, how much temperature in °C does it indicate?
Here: -16 °C
